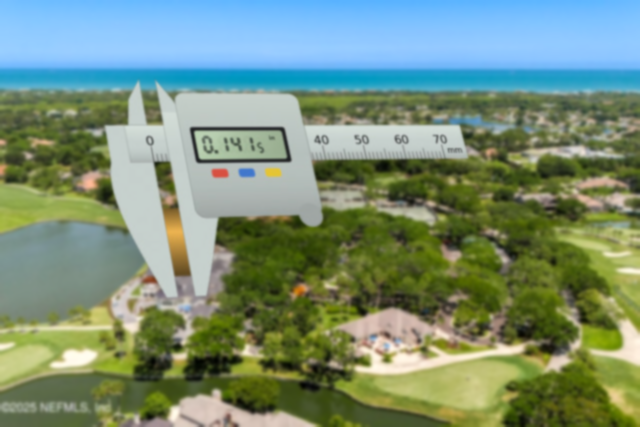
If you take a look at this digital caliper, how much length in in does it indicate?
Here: 0.1415 in
